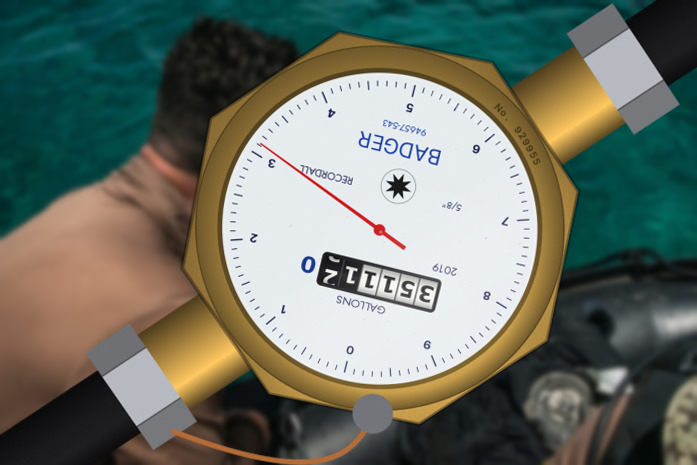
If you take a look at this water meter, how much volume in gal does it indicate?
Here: 3511123.1 gal
